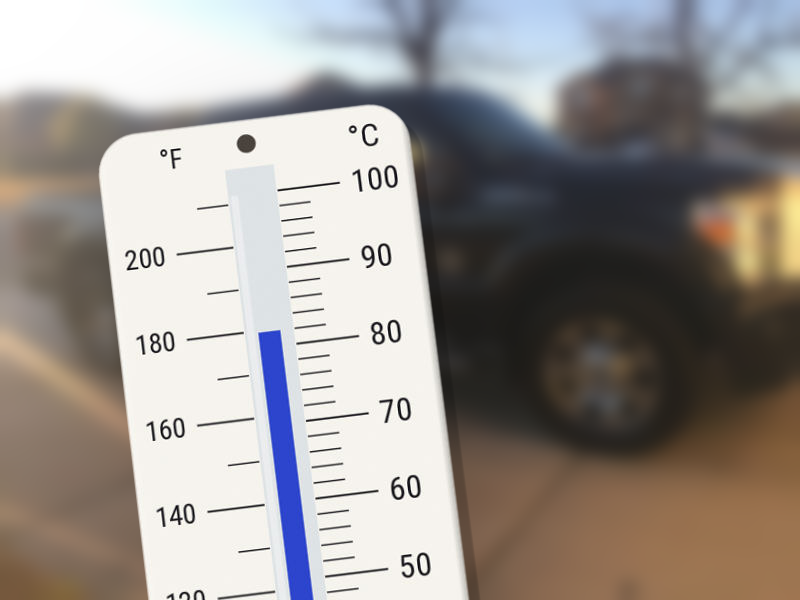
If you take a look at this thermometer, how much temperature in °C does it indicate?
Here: 82 °C
